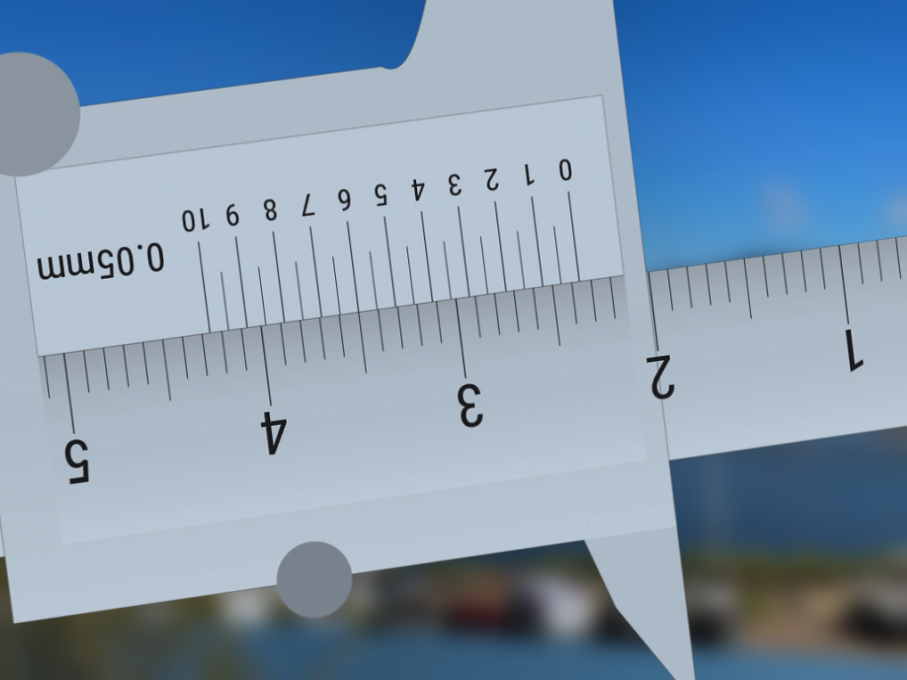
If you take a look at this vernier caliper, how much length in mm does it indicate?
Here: 23.6 mm
